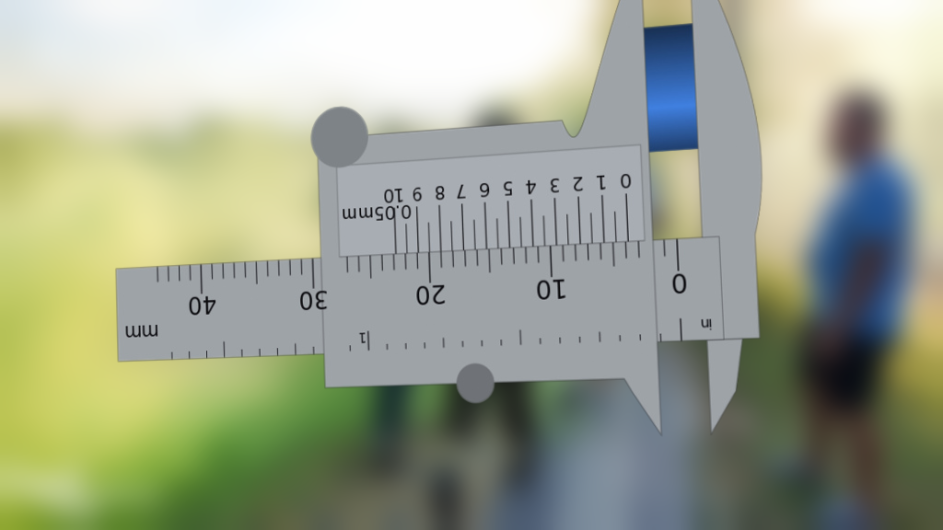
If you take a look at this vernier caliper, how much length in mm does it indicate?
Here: 3.8 mm
